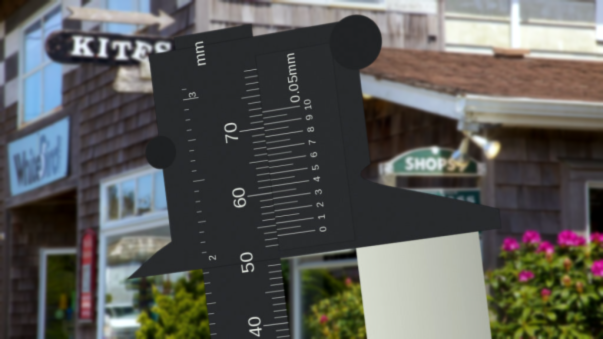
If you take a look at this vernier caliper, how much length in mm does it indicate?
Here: 53.4 mm
